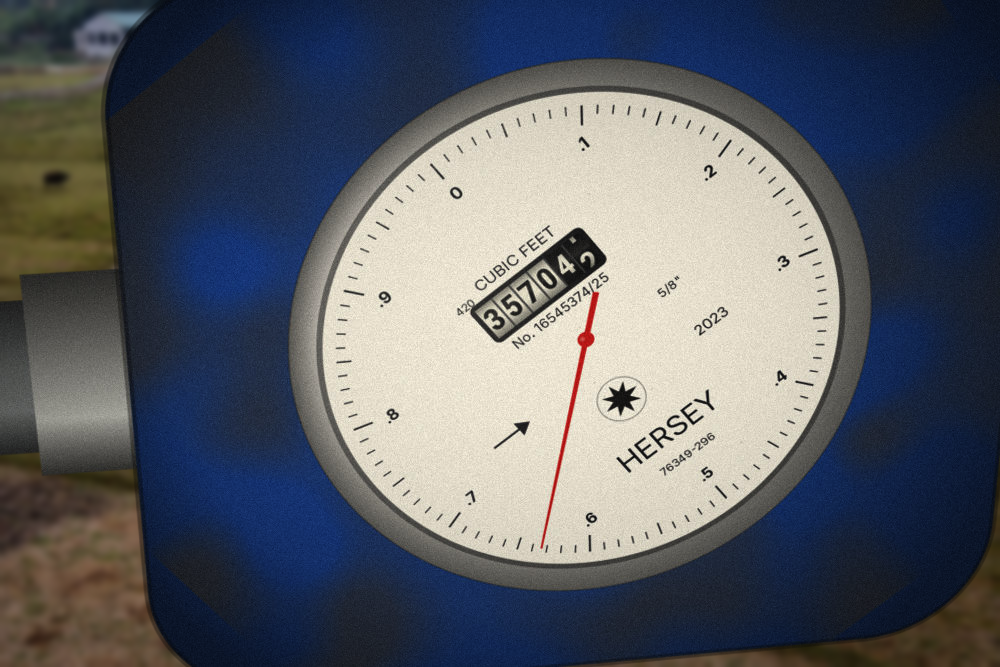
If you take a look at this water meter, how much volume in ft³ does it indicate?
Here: 357041.63 ft³
